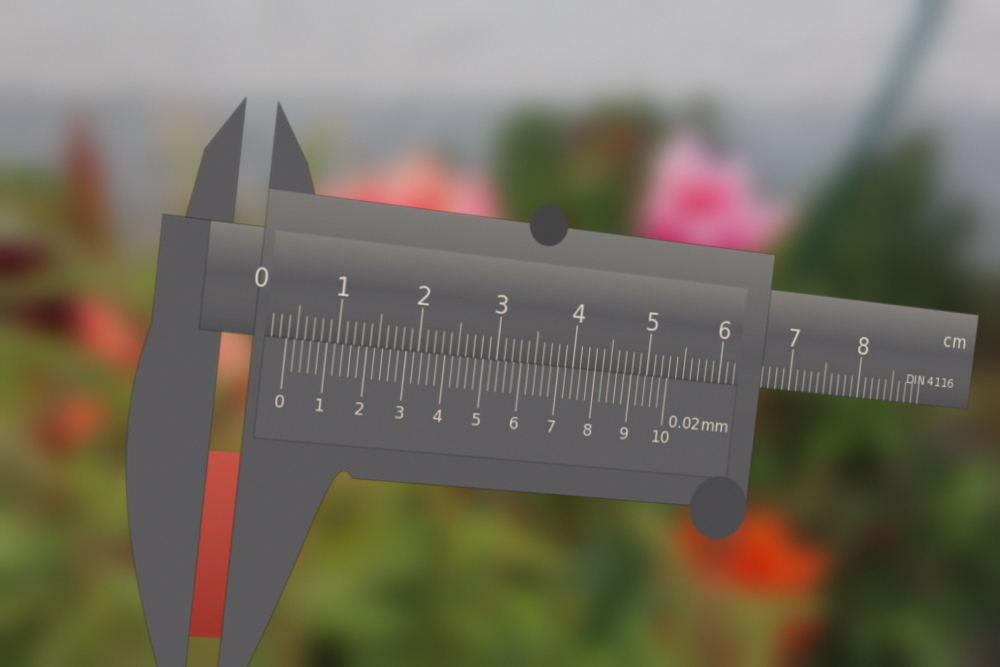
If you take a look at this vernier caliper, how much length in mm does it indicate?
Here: 3.8 mm
